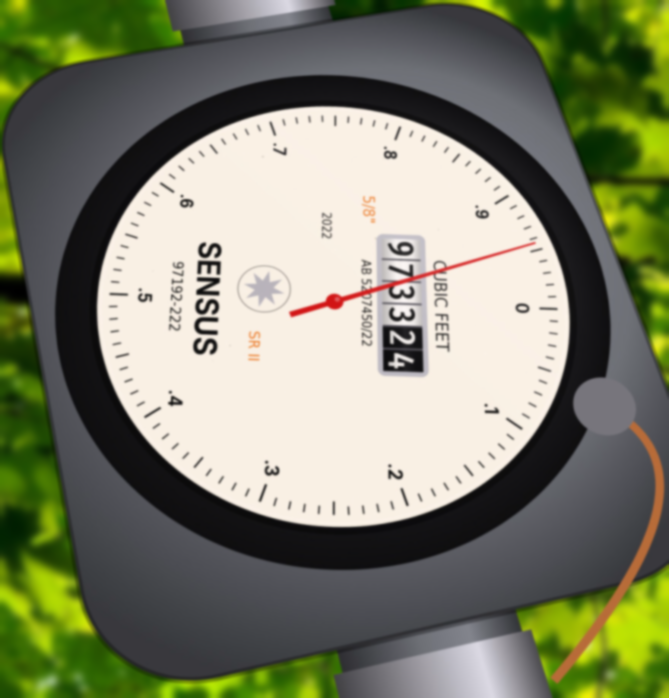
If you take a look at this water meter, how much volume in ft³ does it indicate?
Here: 973323.94 ft³
